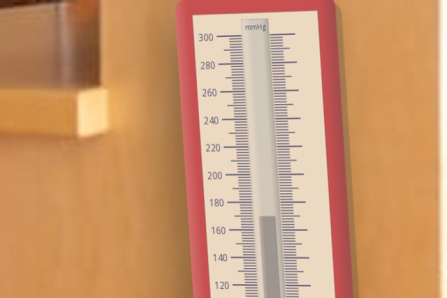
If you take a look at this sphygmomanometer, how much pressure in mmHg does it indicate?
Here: 170 mmHg
